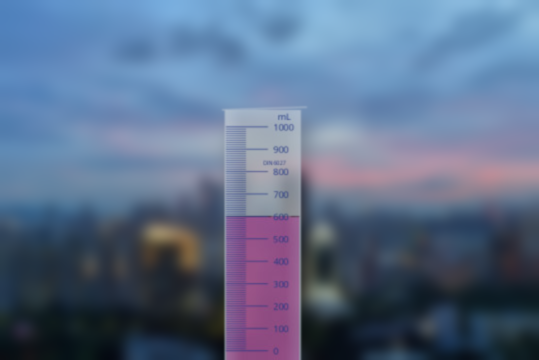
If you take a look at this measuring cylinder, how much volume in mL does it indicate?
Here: 600 mL
